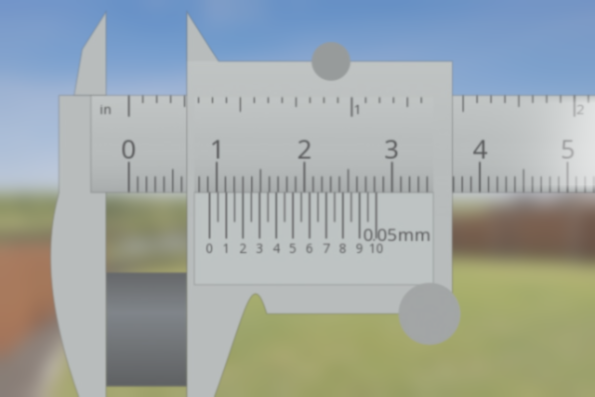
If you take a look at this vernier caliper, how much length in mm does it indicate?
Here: 9.2 mm
